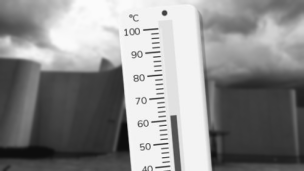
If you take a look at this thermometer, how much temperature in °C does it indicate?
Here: 62 °C
